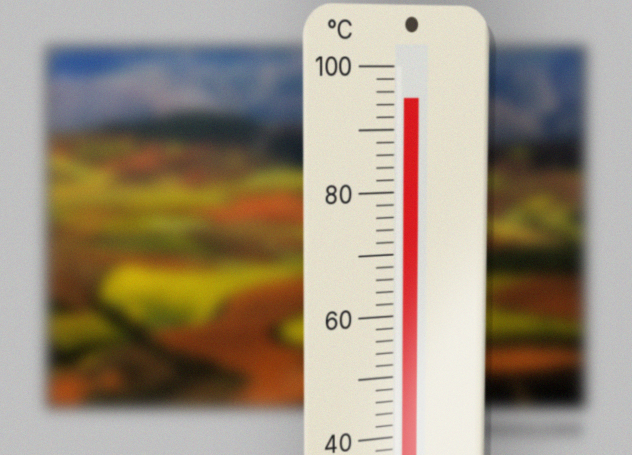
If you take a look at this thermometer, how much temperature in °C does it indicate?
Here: 95 °C
